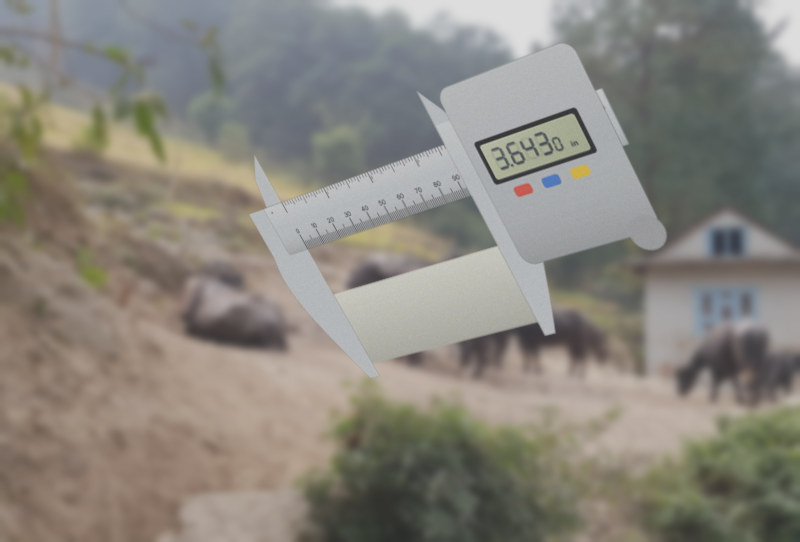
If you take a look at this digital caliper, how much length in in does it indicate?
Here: 3.6430 in
